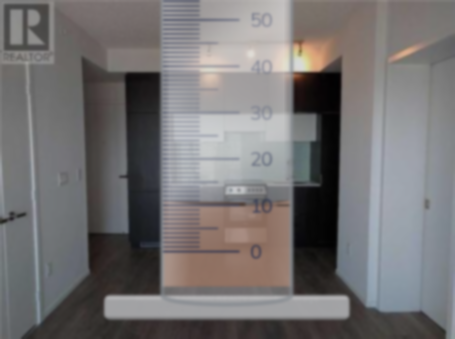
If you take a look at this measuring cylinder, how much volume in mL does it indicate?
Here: 10 mL
